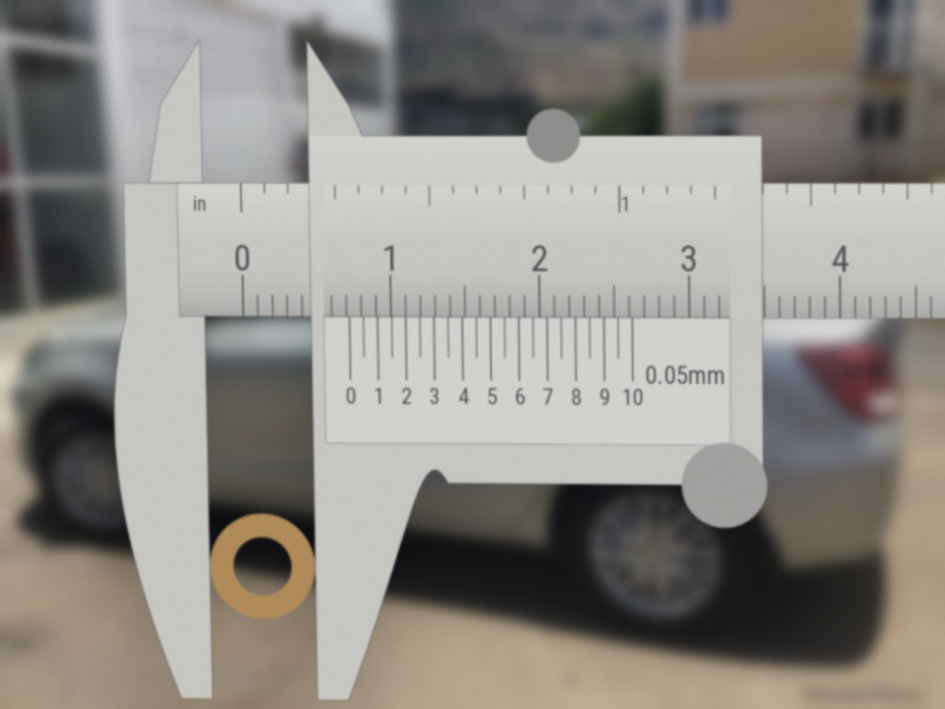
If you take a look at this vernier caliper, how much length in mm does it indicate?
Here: 7.2 mm
